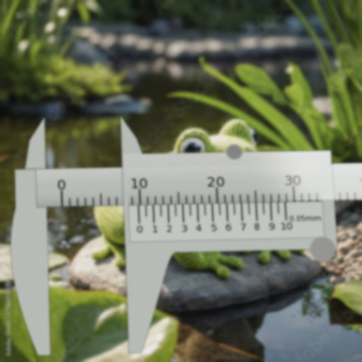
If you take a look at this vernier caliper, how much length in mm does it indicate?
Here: 9.8 mm
